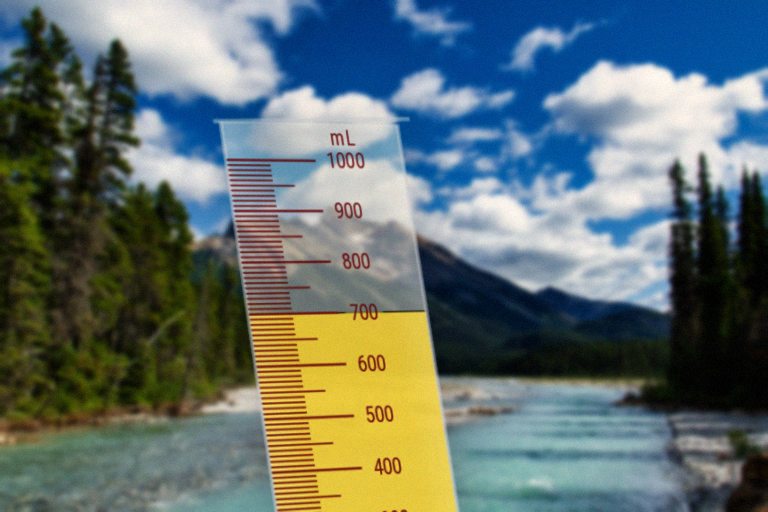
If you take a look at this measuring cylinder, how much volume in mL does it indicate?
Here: 700 mL
